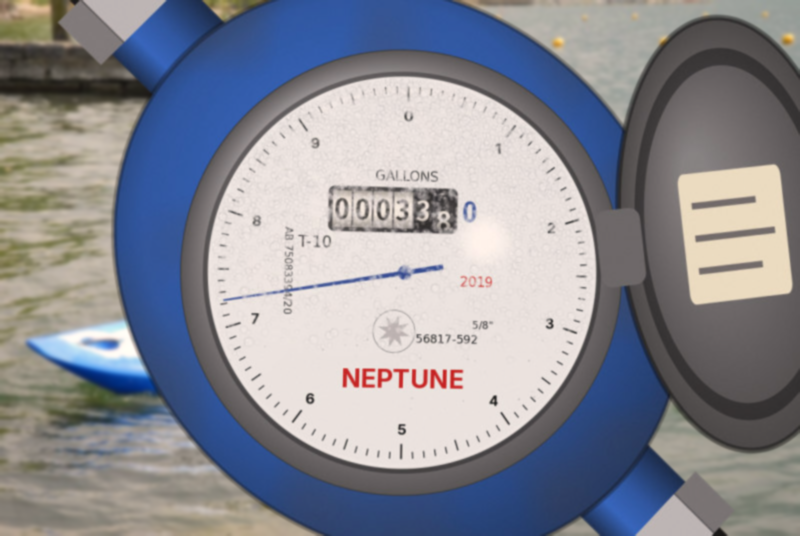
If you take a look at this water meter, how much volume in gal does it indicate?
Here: 3377.2 gal
